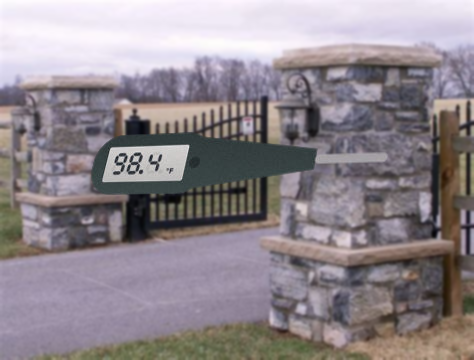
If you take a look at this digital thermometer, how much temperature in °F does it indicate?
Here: 98.4 °F
